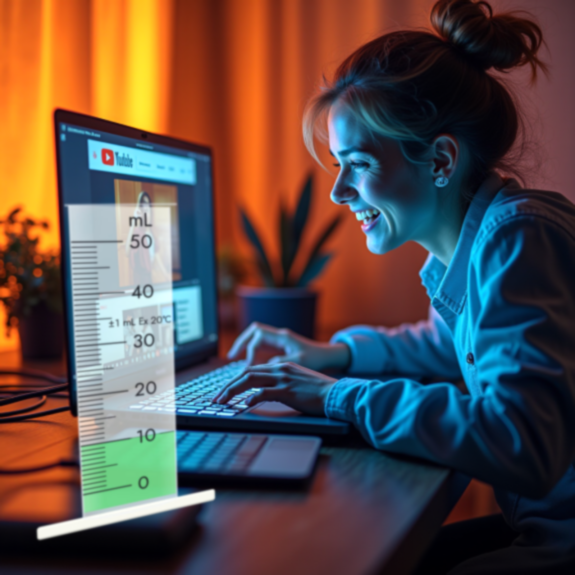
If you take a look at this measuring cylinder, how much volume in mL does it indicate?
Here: 10 mL
